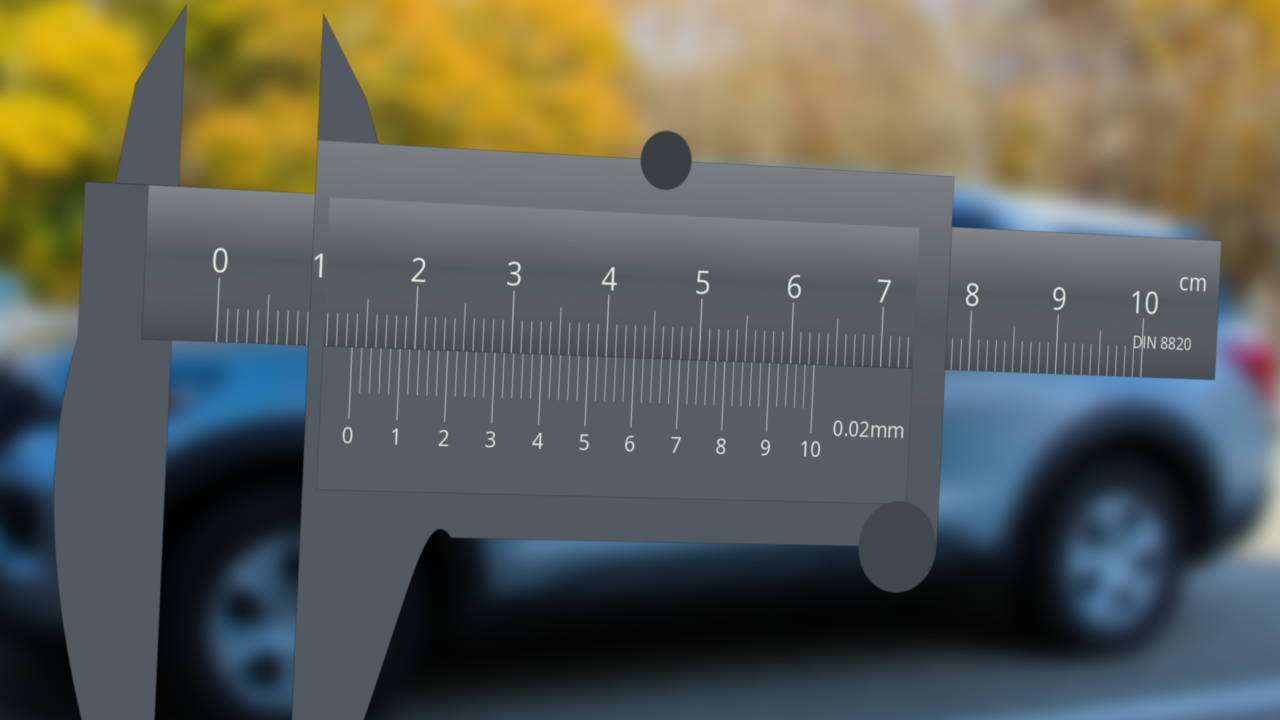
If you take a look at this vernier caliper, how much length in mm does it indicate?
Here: 13.6 mm
